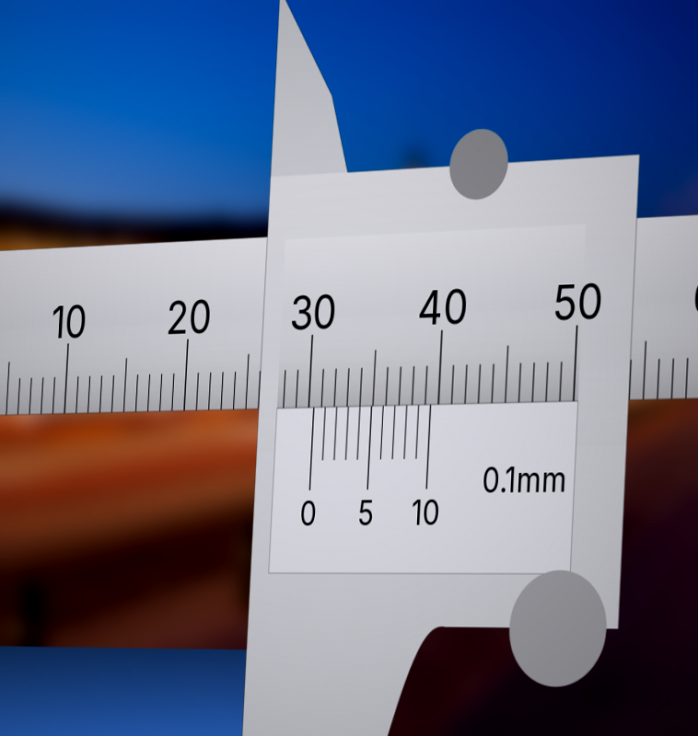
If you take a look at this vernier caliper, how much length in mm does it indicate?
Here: 30.4 mm
